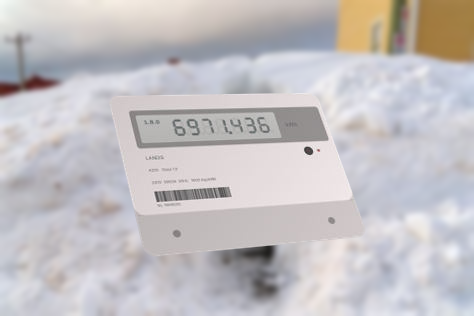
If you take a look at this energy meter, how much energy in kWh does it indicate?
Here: 6971.436 kWh
